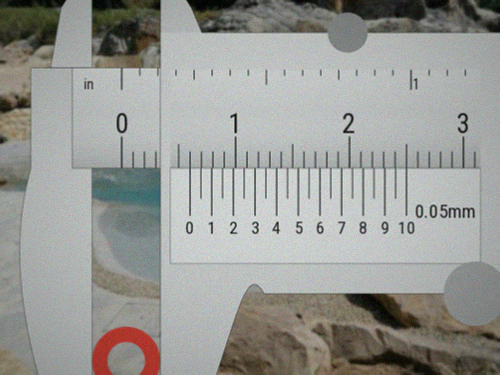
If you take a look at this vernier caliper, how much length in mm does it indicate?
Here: 6.0 mm
